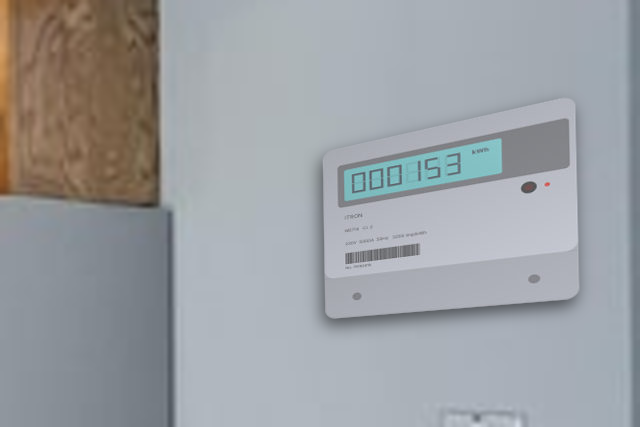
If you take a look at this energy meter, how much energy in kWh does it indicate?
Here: 153 kWh
